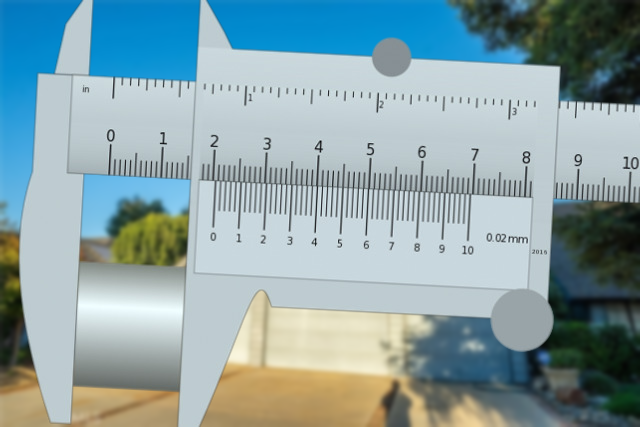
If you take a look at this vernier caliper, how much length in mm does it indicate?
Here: 20.5 mm
